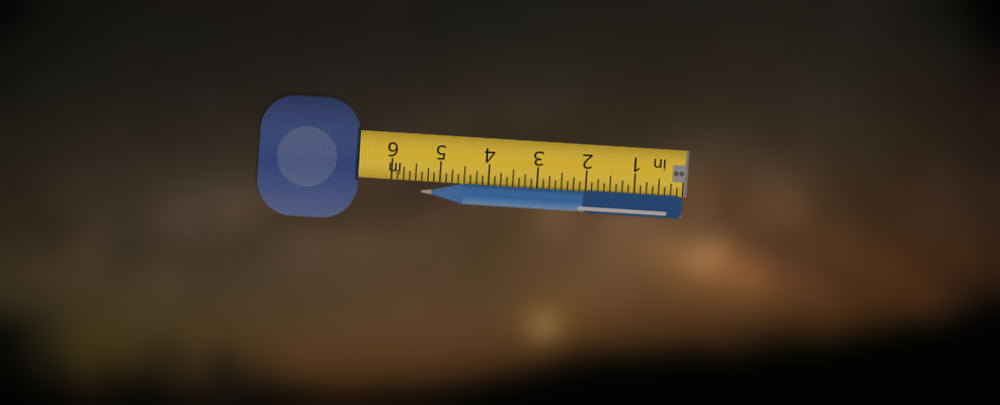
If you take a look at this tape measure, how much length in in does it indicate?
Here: 5.375 in
